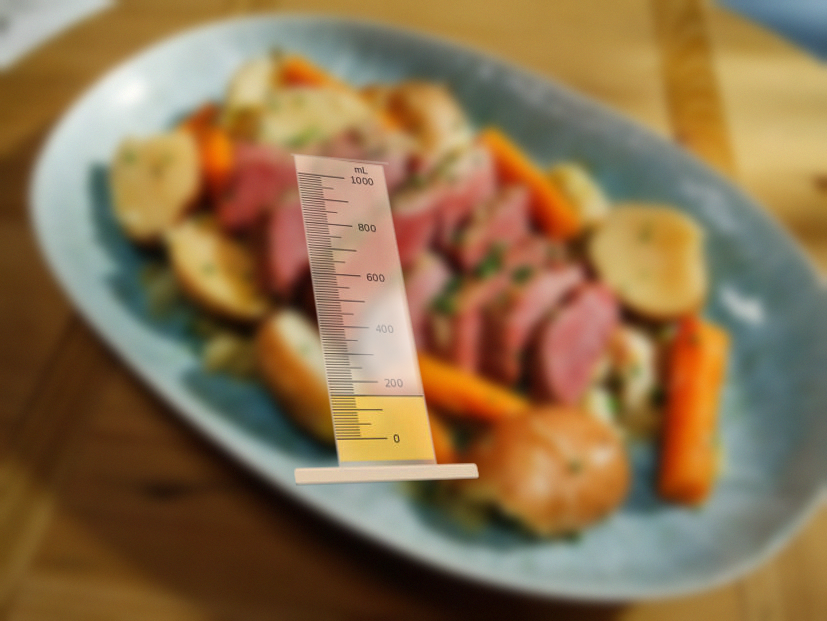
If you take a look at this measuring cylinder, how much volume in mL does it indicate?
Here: 150 mL
